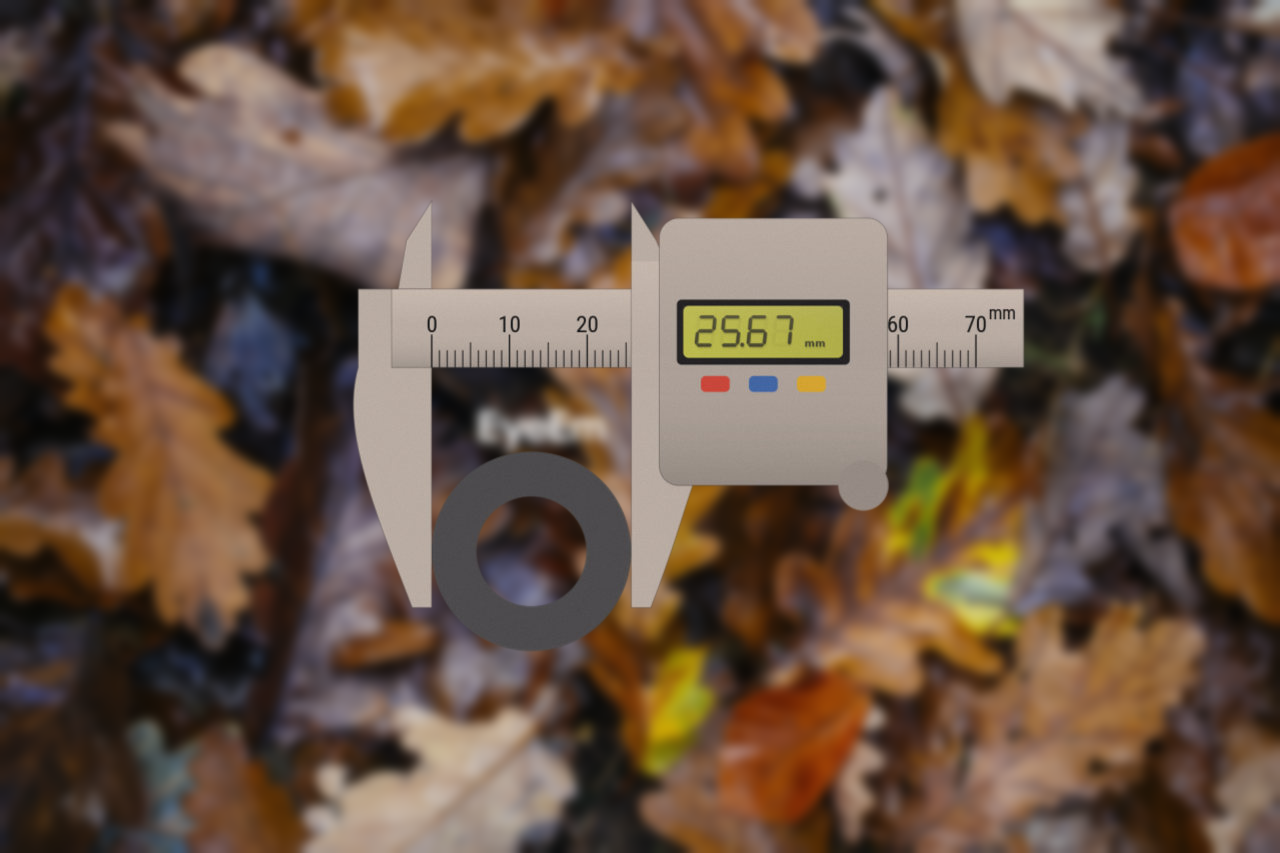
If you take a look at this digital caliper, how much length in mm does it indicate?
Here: 25.67 mm
